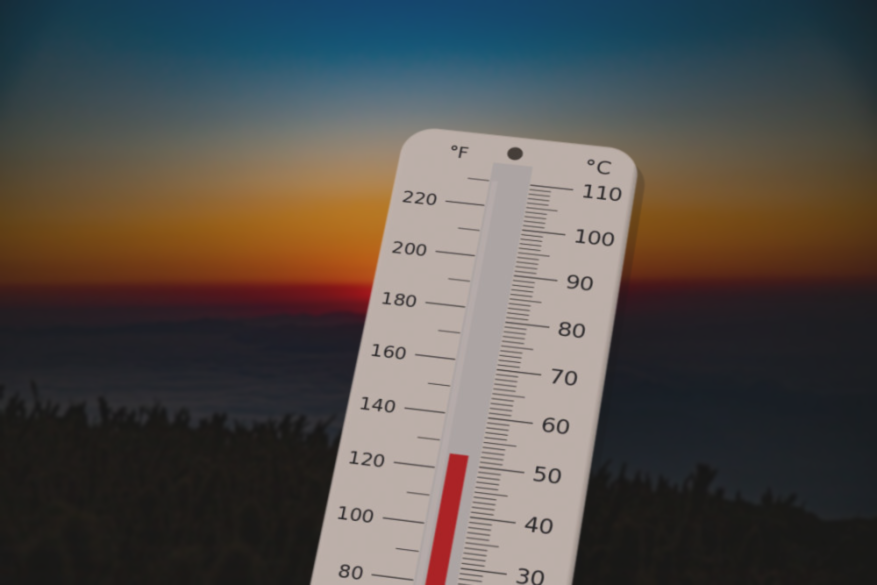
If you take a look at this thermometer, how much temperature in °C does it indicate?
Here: 52 °C
